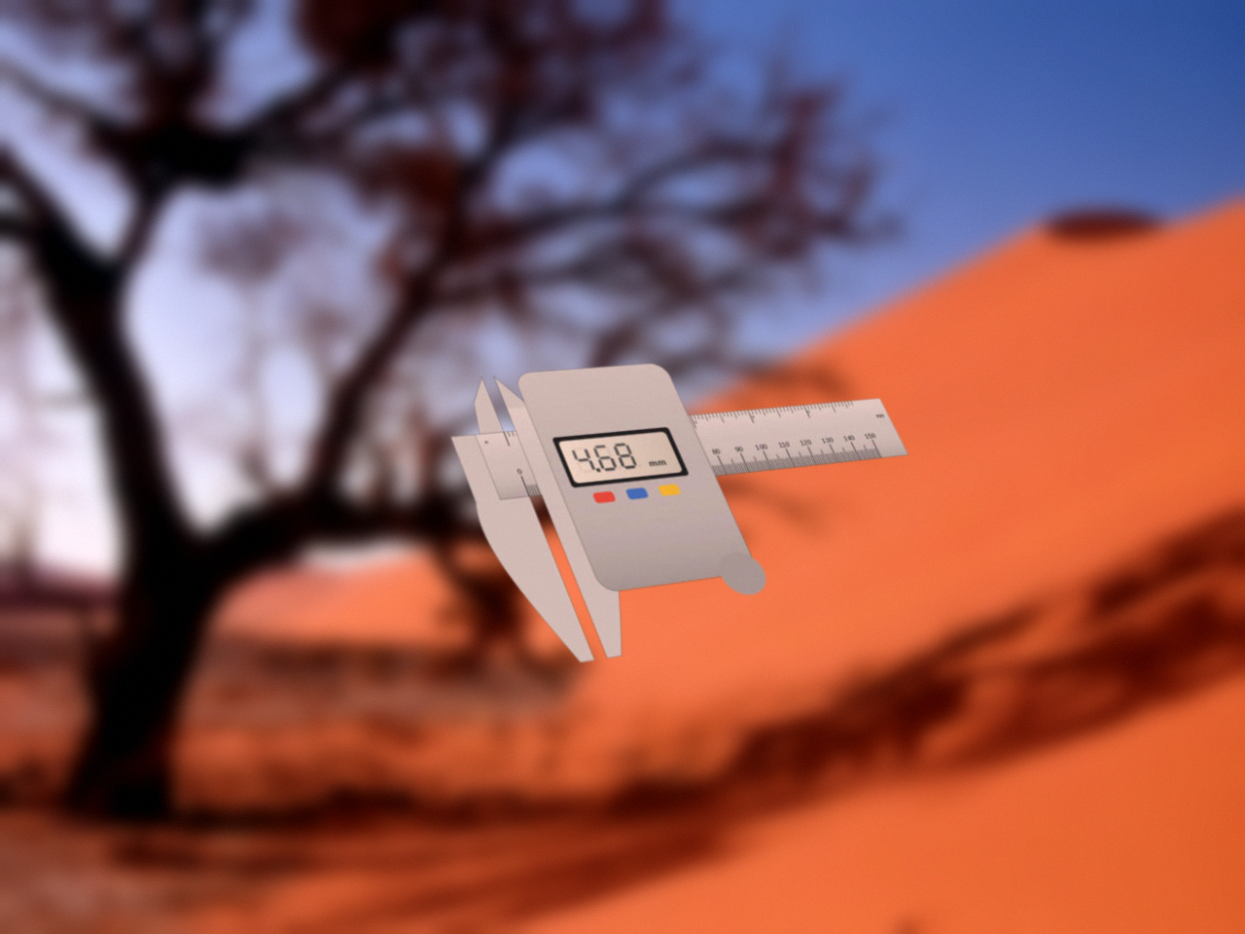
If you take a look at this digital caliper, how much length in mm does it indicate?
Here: 4.68 mm
